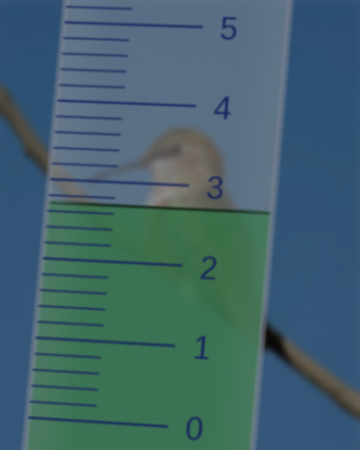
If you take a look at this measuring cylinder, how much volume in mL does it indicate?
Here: 2.7 mL
